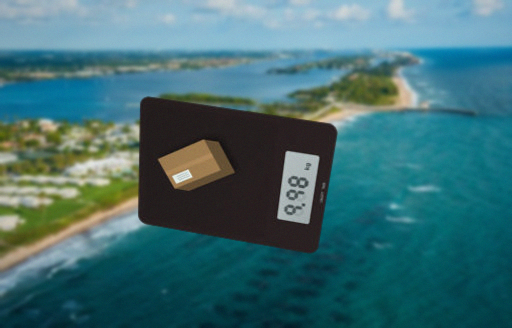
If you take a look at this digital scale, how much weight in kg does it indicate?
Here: 9.98 kg
